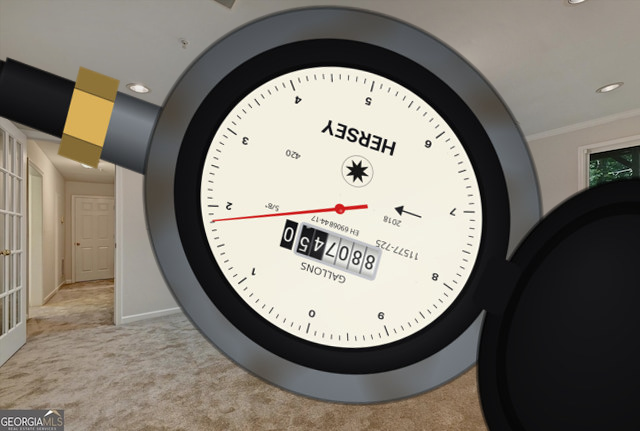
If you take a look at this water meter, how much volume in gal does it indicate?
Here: 8807451.8 gal
